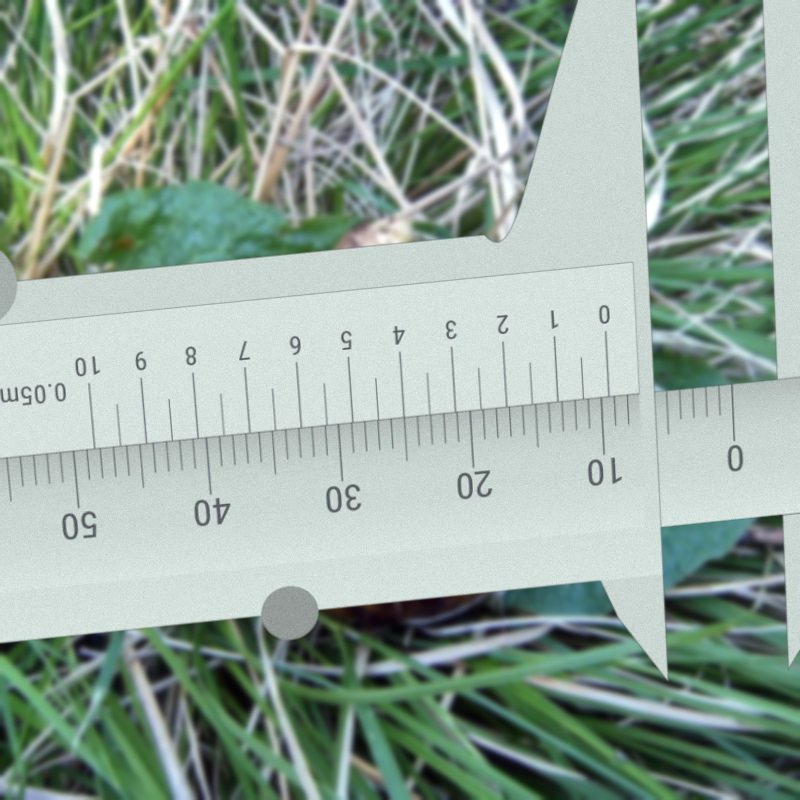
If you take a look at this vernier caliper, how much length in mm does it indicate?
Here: 9.4 mm
